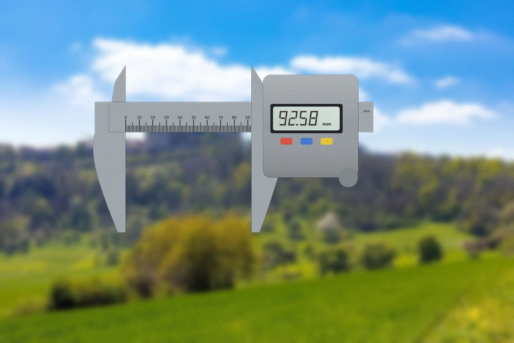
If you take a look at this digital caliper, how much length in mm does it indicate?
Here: 92.58 mm
